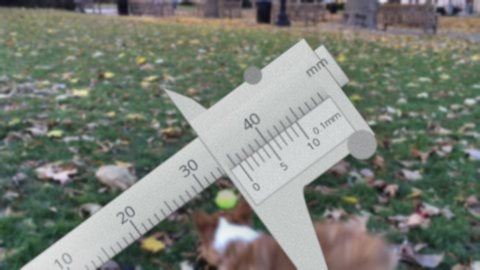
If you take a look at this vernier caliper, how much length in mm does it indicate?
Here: 35.6 mm
